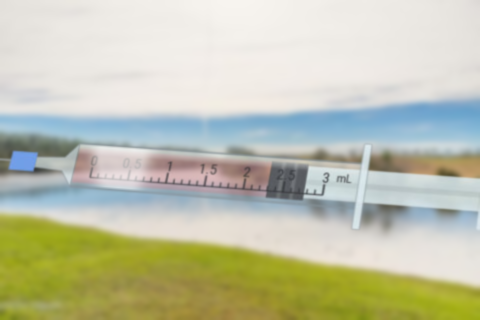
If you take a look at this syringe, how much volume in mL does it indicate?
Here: 2.3 mL
